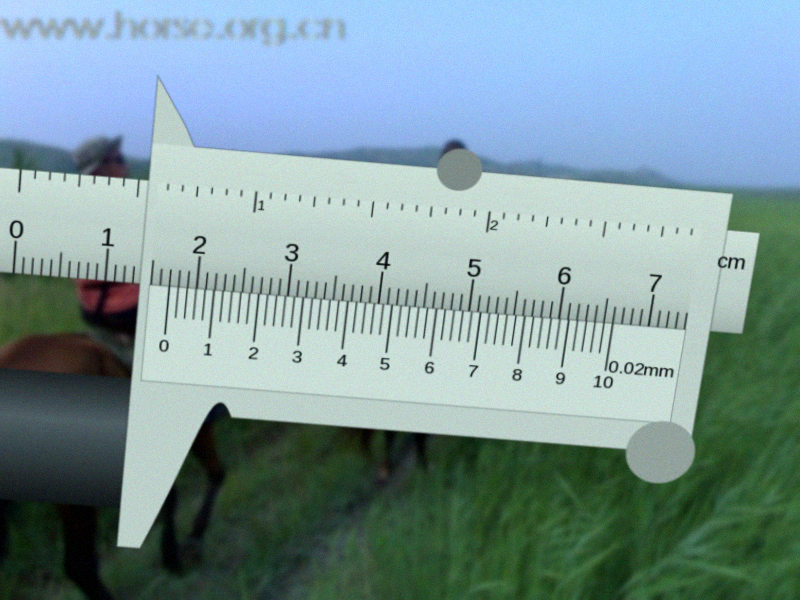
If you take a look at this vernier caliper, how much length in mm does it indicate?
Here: 17.0 mm
